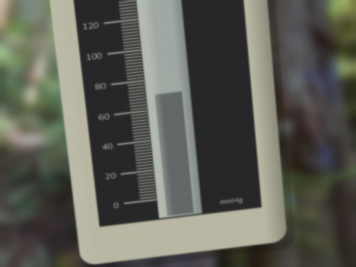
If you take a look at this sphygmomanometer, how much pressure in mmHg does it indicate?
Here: 70 mmHg
